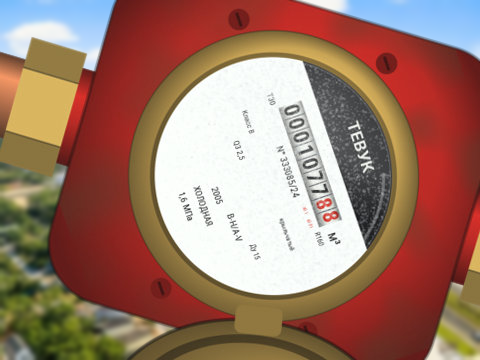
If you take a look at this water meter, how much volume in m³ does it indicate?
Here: 1077.88 m³
